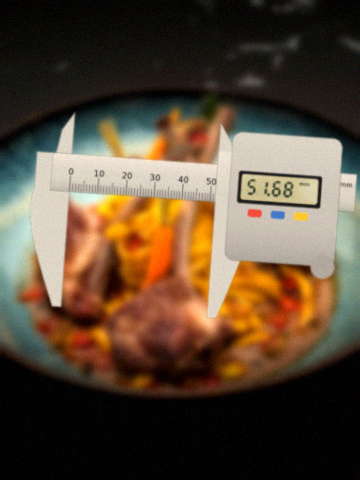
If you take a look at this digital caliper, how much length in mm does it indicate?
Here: 51.68 mm
